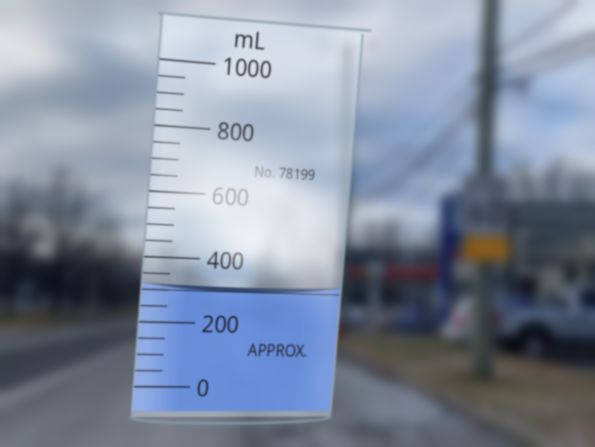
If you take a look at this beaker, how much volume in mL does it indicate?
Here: 300 mL
